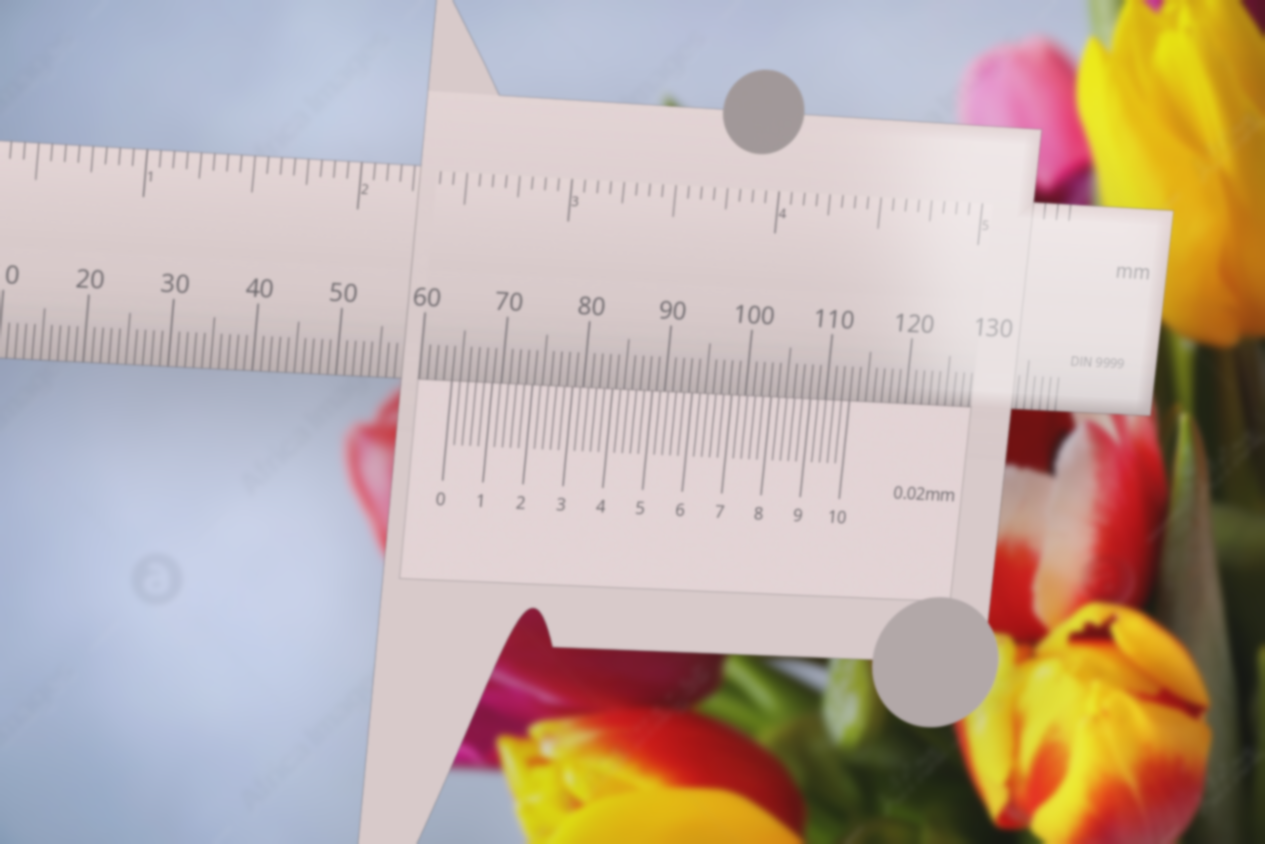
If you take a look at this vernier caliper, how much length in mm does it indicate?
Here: 64.0 mm
